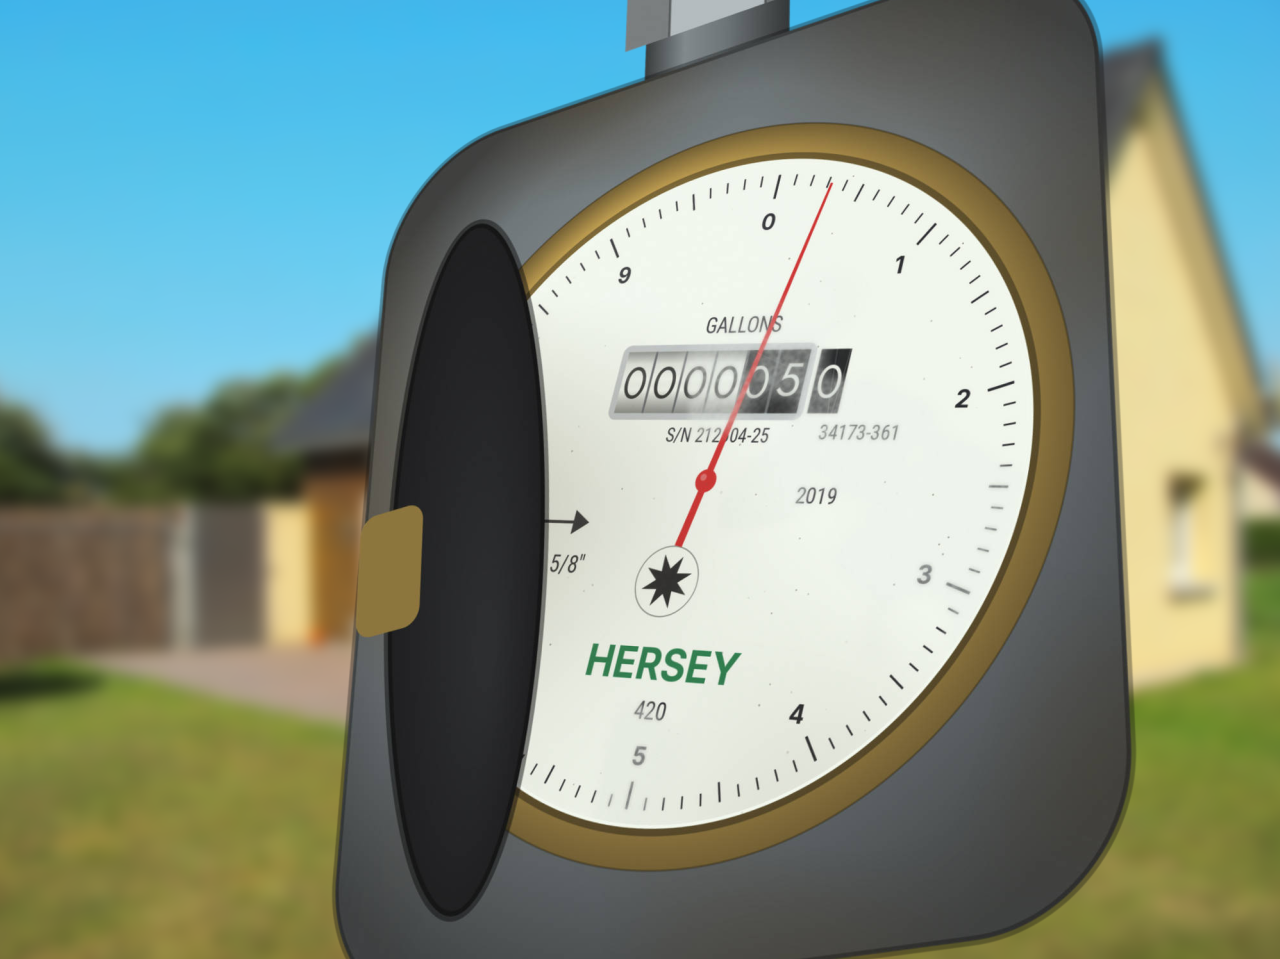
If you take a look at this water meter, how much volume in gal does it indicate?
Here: 50.3 gal
